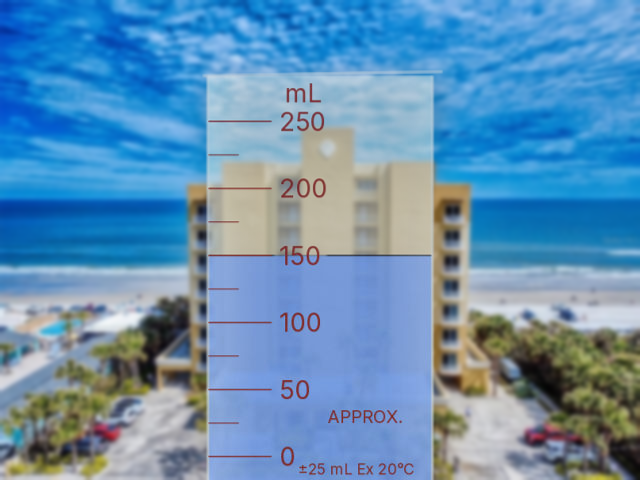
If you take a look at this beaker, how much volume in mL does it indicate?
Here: 150 mL
